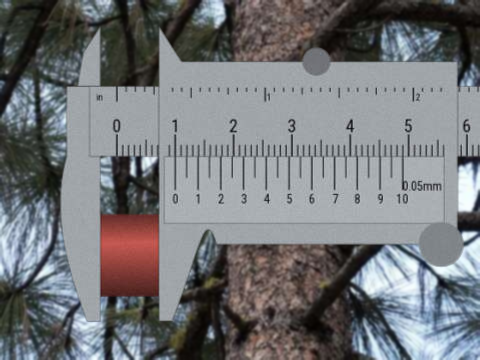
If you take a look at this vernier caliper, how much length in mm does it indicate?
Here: 10.0 mm
